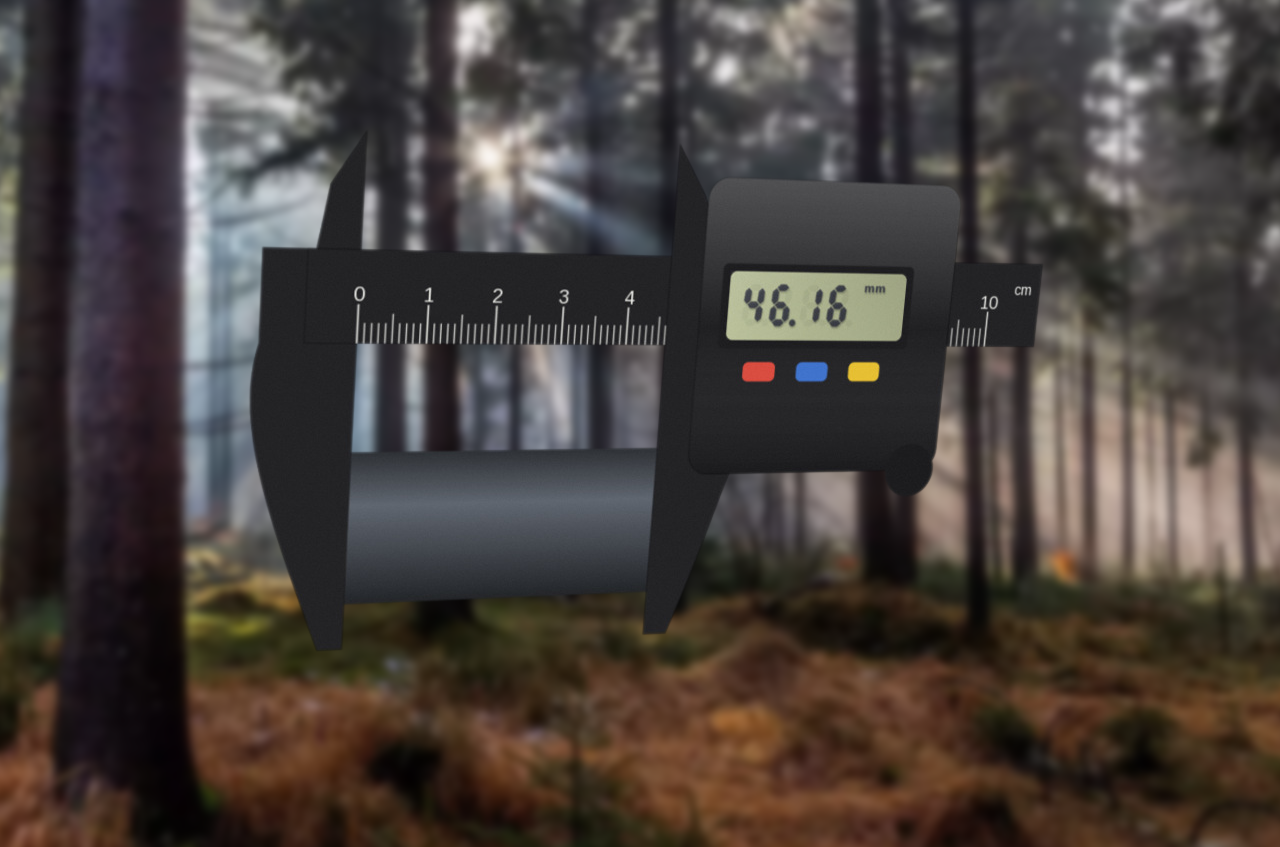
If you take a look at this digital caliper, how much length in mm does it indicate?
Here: 46.16 mm
